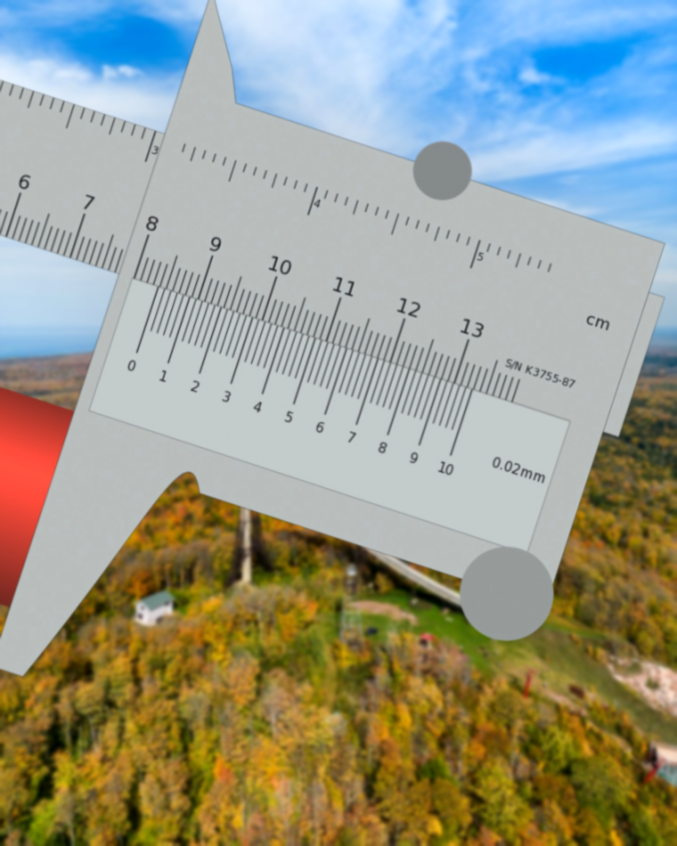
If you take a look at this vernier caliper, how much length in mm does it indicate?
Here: 83.8 mm
